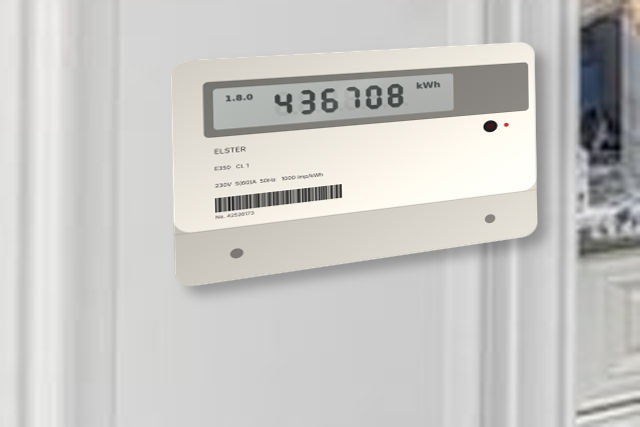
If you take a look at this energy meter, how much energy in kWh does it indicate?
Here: 436708 kWh
